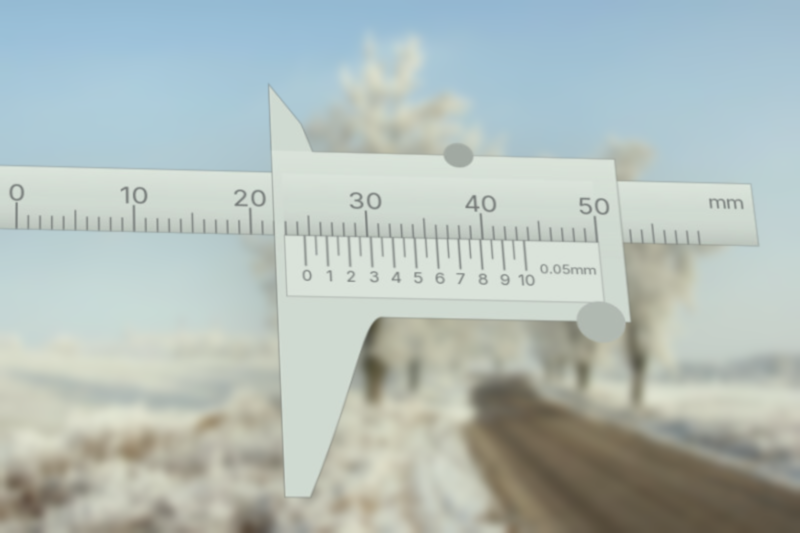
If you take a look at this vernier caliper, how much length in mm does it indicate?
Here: 24.6 mm
